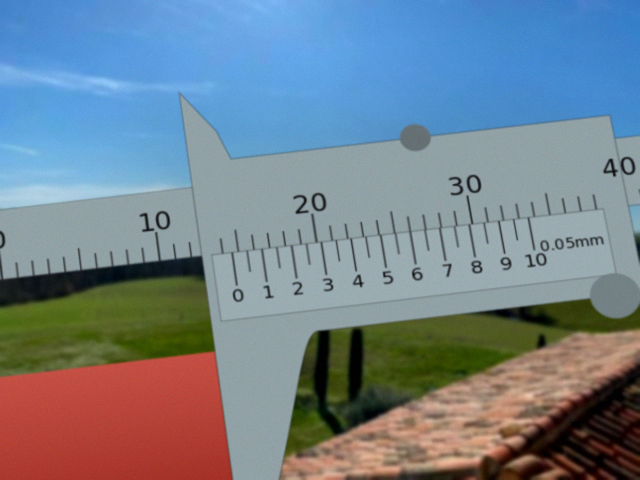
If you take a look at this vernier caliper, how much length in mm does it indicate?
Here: 14.6 mm
